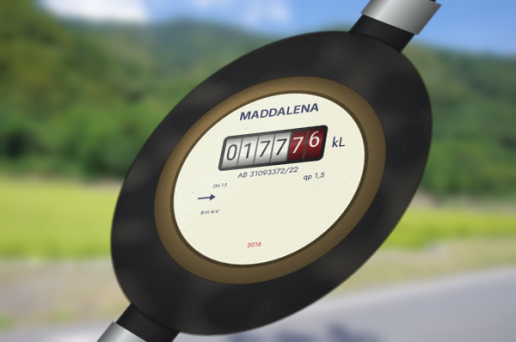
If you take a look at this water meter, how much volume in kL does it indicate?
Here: 177.76 kL
